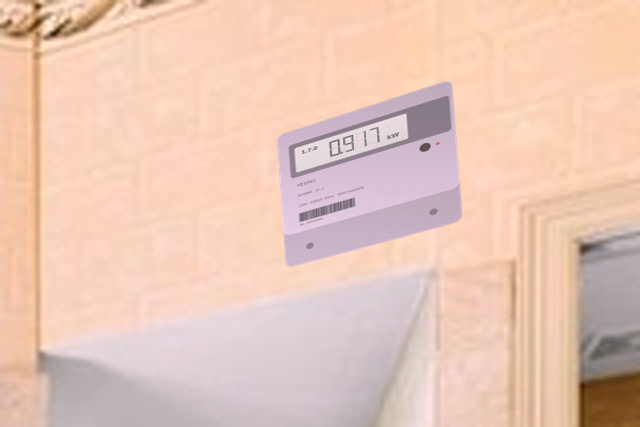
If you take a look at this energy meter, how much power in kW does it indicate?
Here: 0.917 kW
